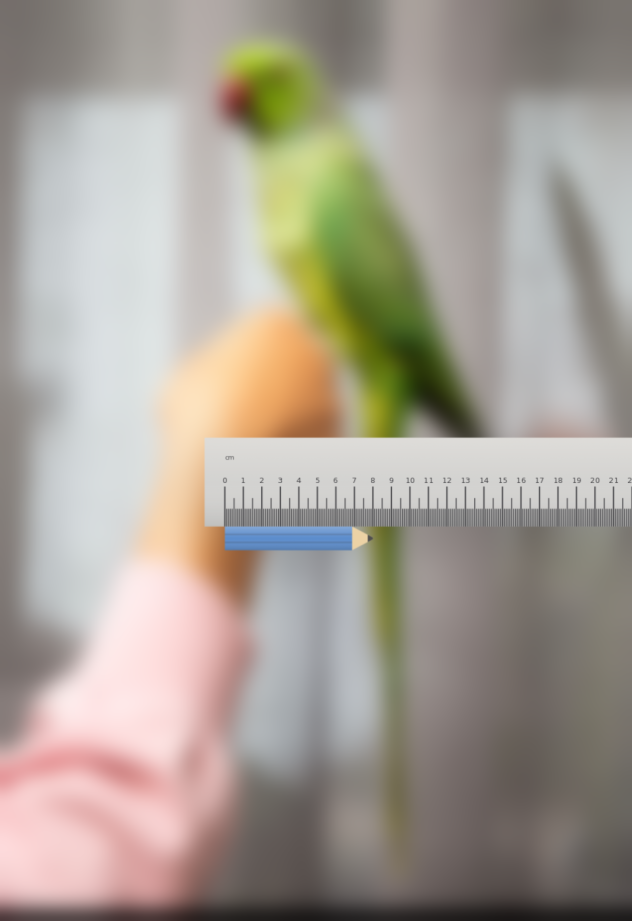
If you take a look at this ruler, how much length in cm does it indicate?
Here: 8 cm
